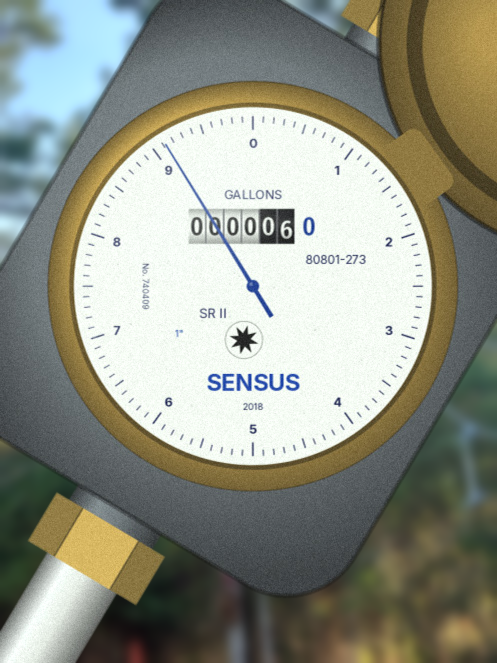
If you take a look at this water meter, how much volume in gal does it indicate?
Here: 59.1 gal
